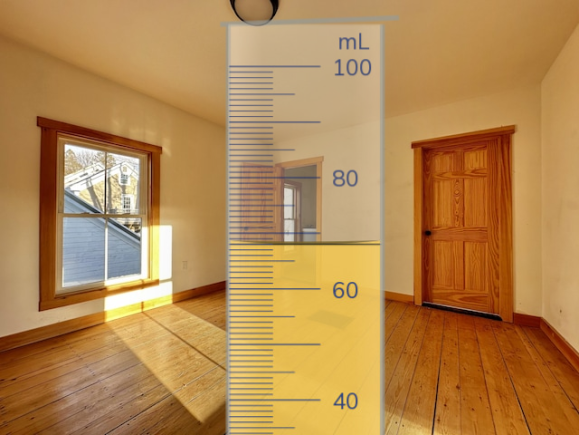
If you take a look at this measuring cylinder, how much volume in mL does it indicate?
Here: 68 mL
